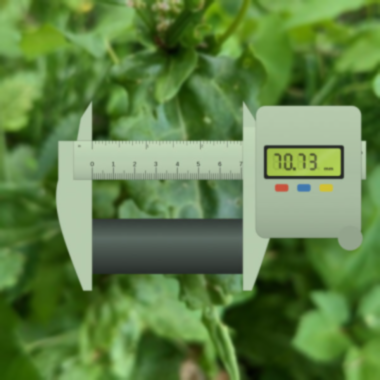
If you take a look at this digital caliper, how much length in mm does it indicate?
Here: 70.73 mm
